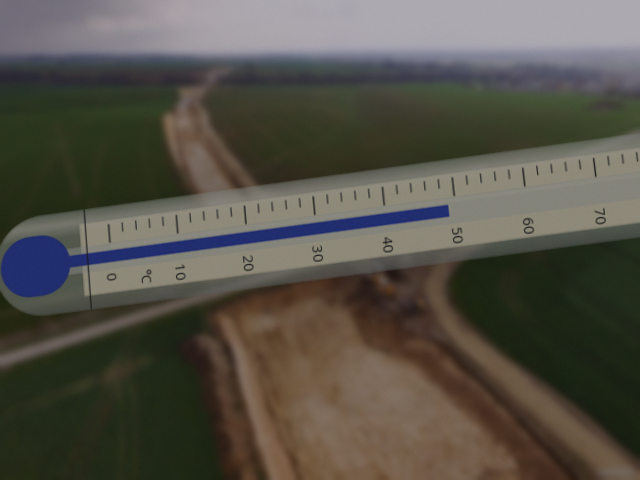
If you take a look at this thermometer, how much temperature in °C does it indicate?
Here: 49 °C
